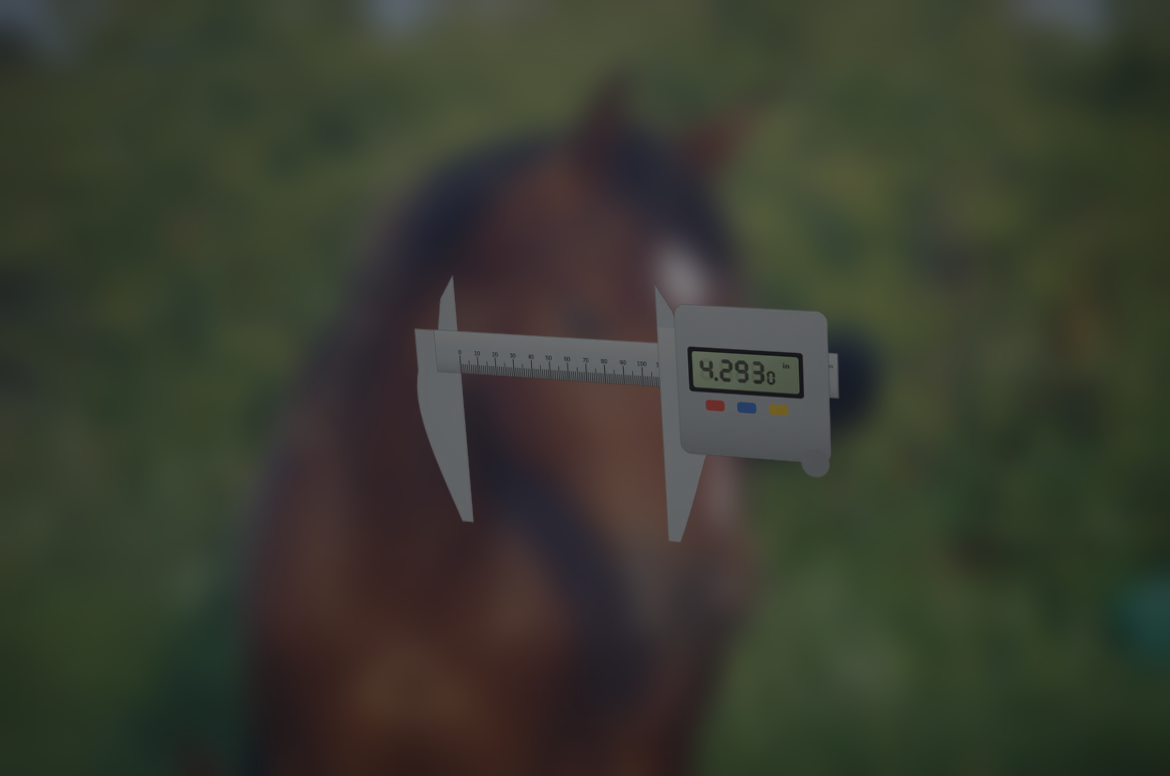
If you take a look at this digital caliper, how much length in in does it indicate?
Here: 4.2930 in
